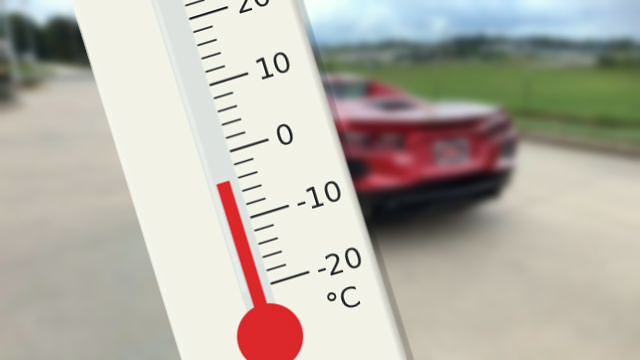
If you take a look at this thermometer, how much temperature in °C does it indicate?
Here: -4 °C
